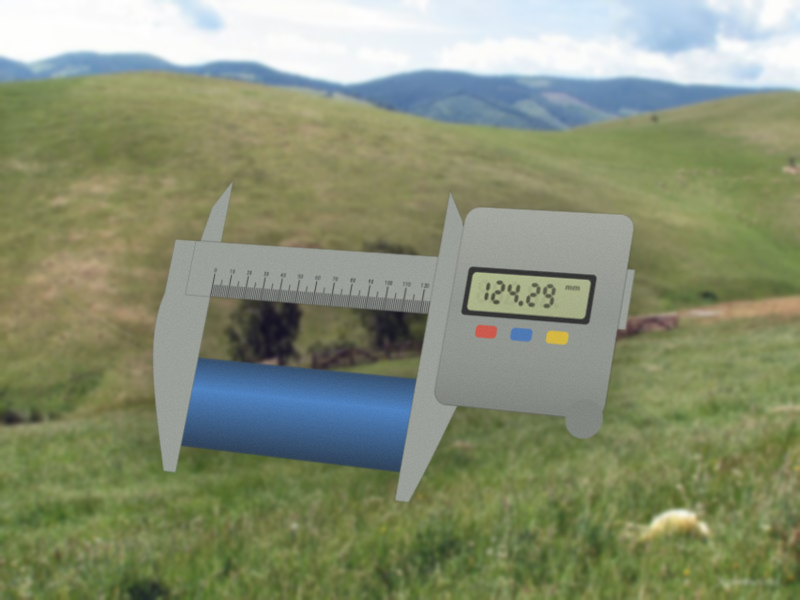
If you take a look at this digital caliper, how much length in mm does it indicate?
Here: 124.29 mm
